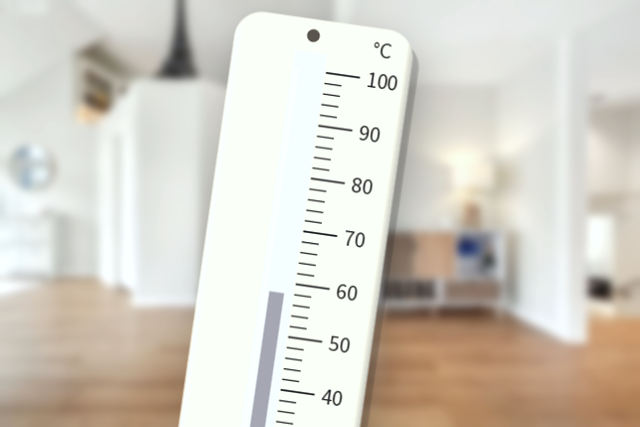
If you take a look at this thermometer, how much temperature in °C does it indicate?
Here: 58 °C
